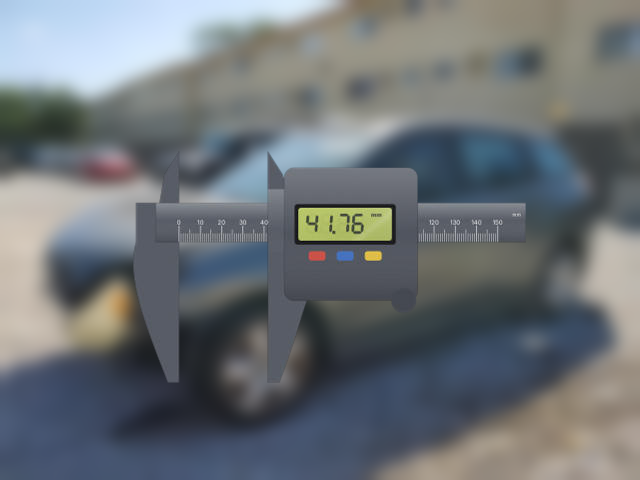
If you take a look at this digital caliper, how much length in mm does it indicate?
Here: 41.76 mm
